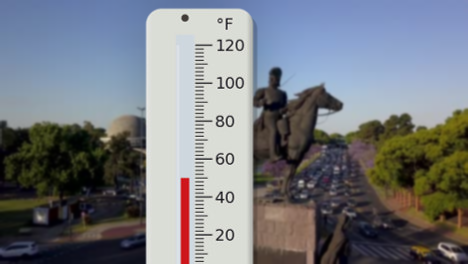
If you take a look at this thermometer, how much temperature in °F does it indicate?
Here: 50 °F
